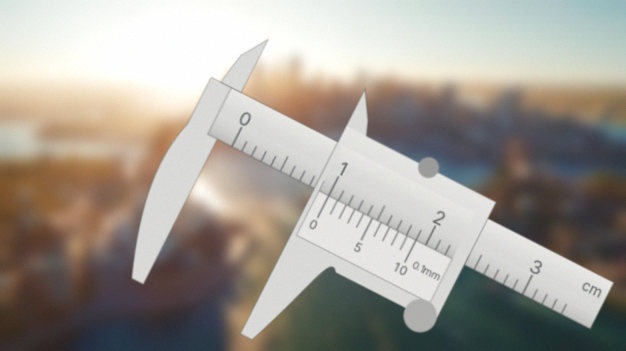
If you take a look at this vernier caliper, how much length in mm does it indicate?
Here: 10.0 mm
